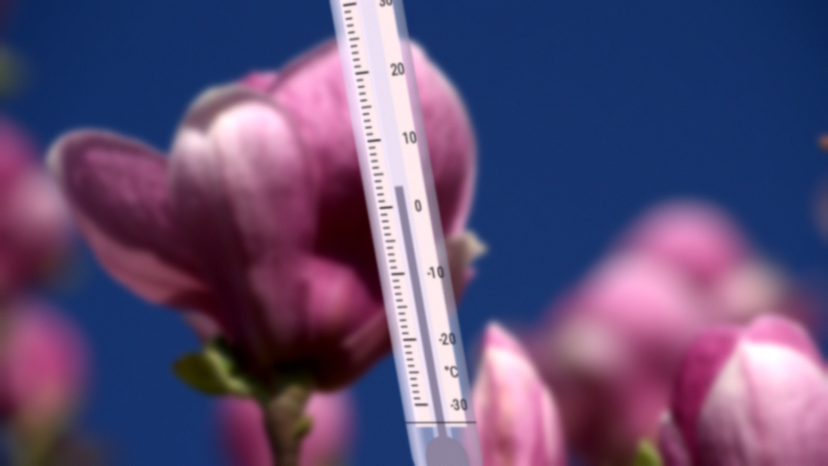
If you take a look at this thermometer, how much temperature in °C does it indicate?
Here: 3 °C
